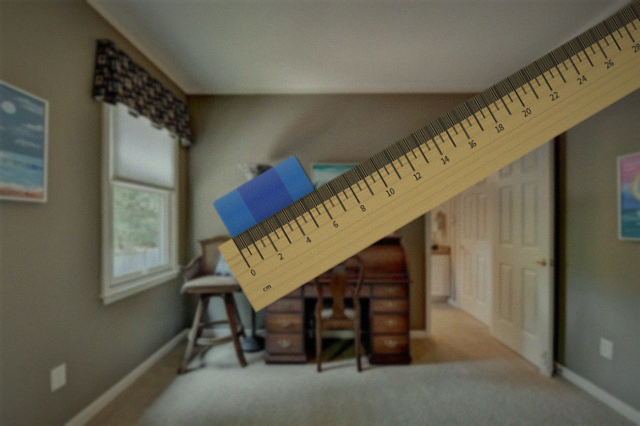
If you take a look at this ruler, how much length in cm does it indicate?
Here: 6 cm
